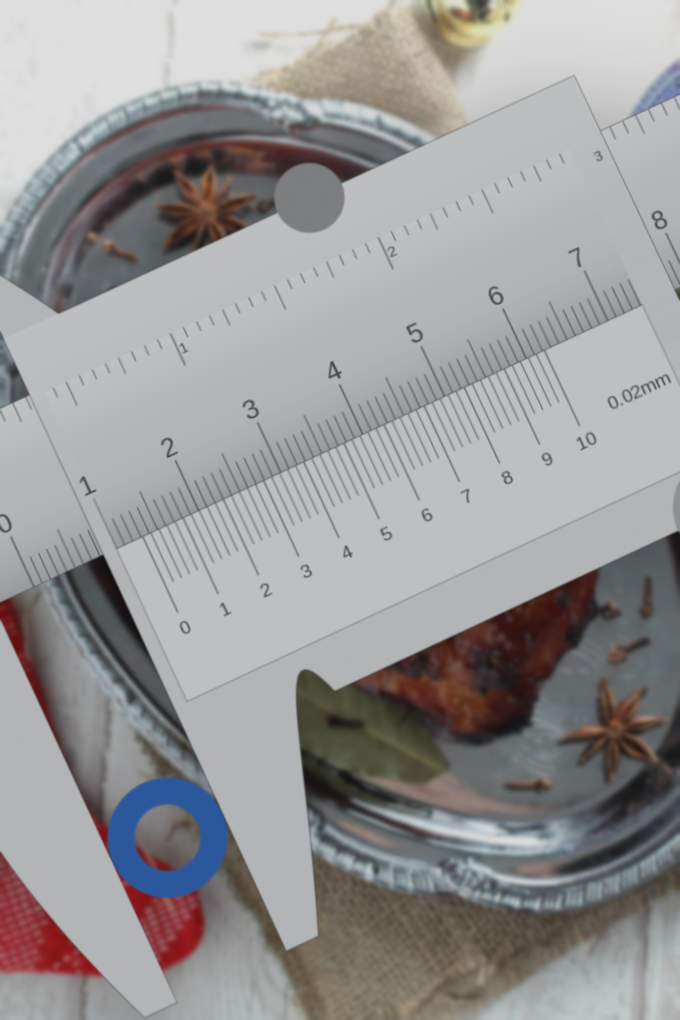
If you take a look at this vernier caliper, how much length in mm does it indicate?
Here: 13.2 mm
